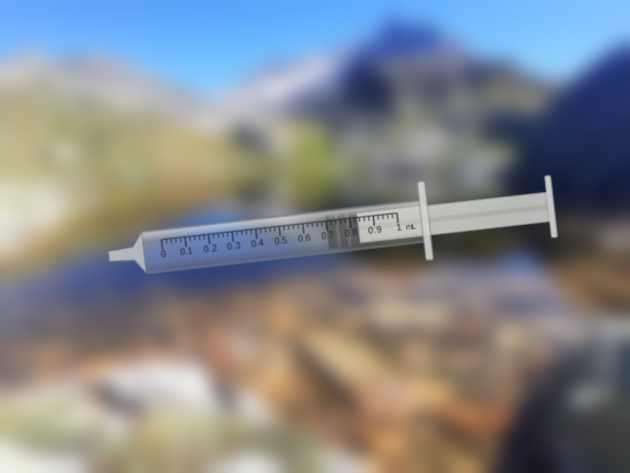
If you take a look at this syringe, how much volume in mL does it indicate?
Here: 0.7 mL
